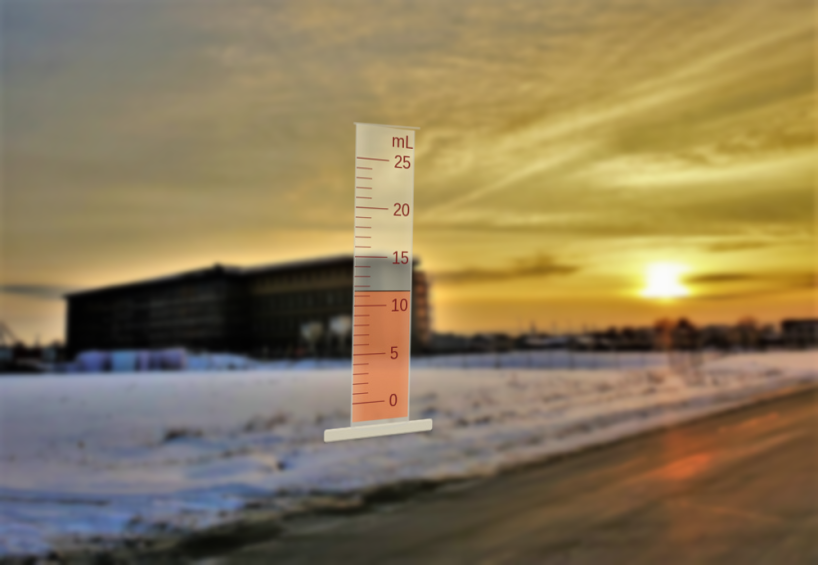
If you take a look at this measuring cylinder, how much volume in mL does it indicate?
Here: 11.5 mL
